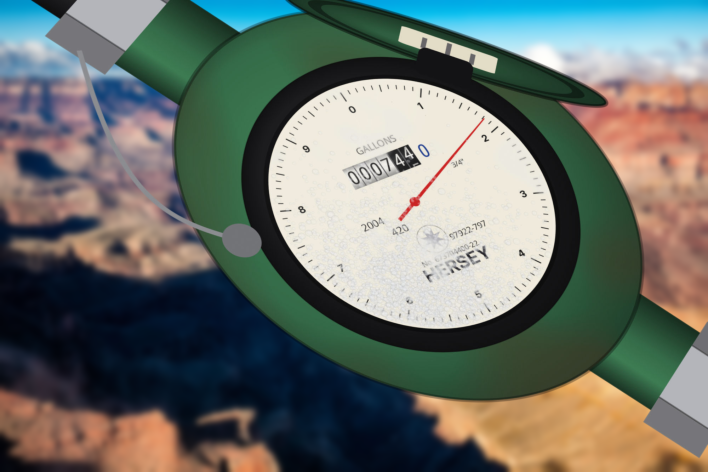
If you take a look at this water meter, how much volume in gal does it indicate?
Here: 7441.8 gal
